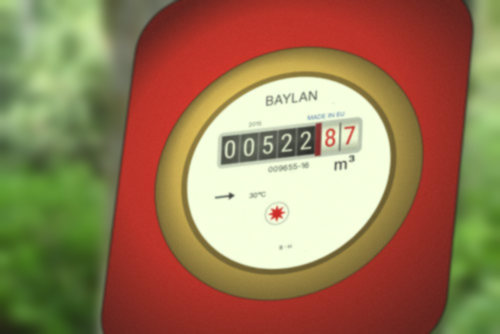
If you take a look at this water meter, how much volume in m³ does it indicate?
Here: 522.87 m³
